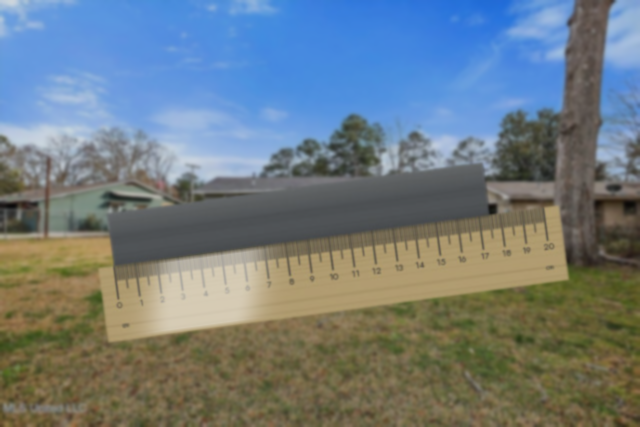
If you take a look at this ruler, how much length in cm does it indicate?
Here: 17.5 cm
